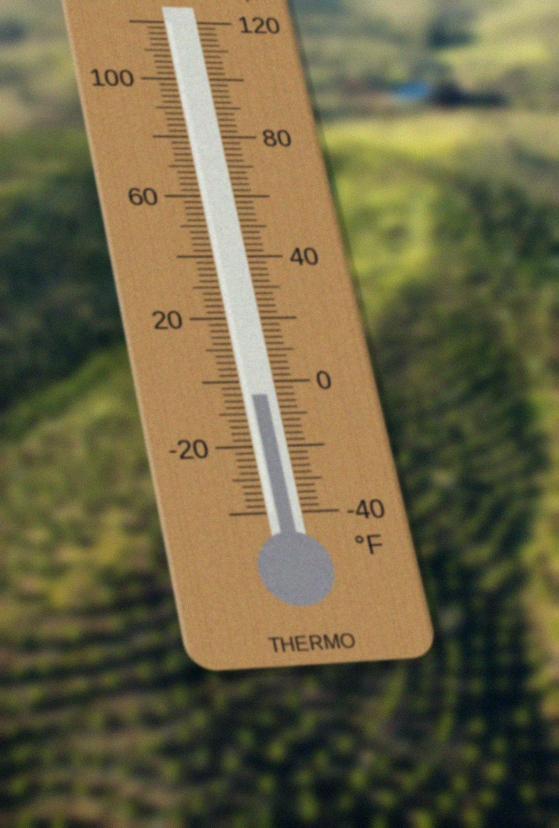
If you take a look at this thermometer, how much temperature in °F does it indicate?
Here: -4 °F
